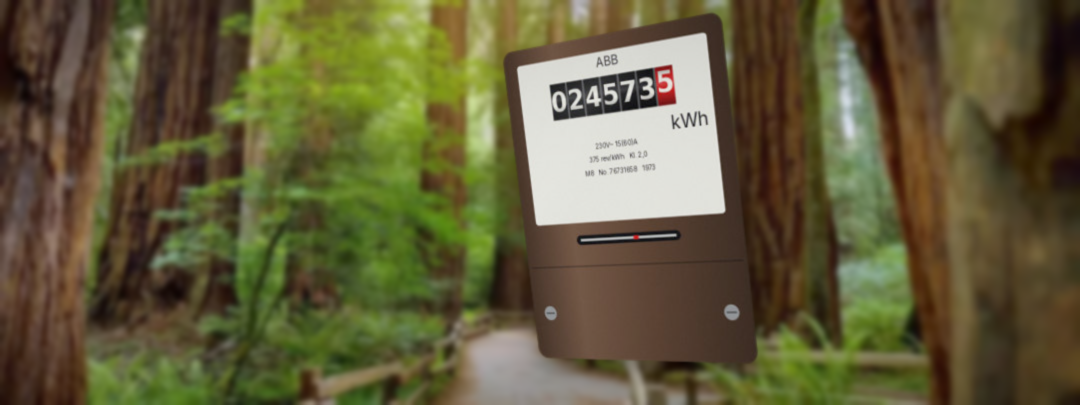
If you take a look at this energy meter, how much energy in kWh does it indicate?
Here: 24573.5 kWh
